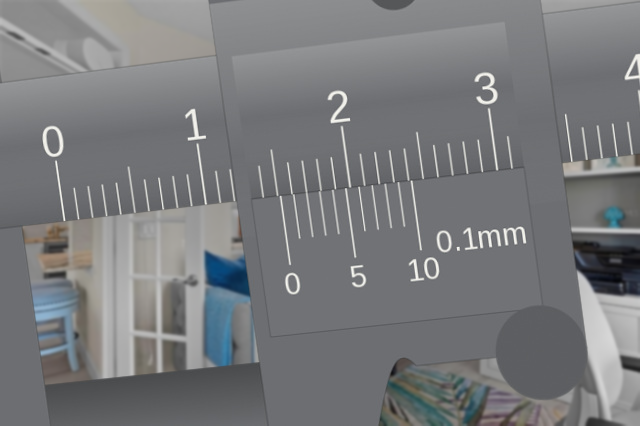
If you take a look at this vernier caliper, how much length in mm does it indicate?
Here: 15.2 mm
